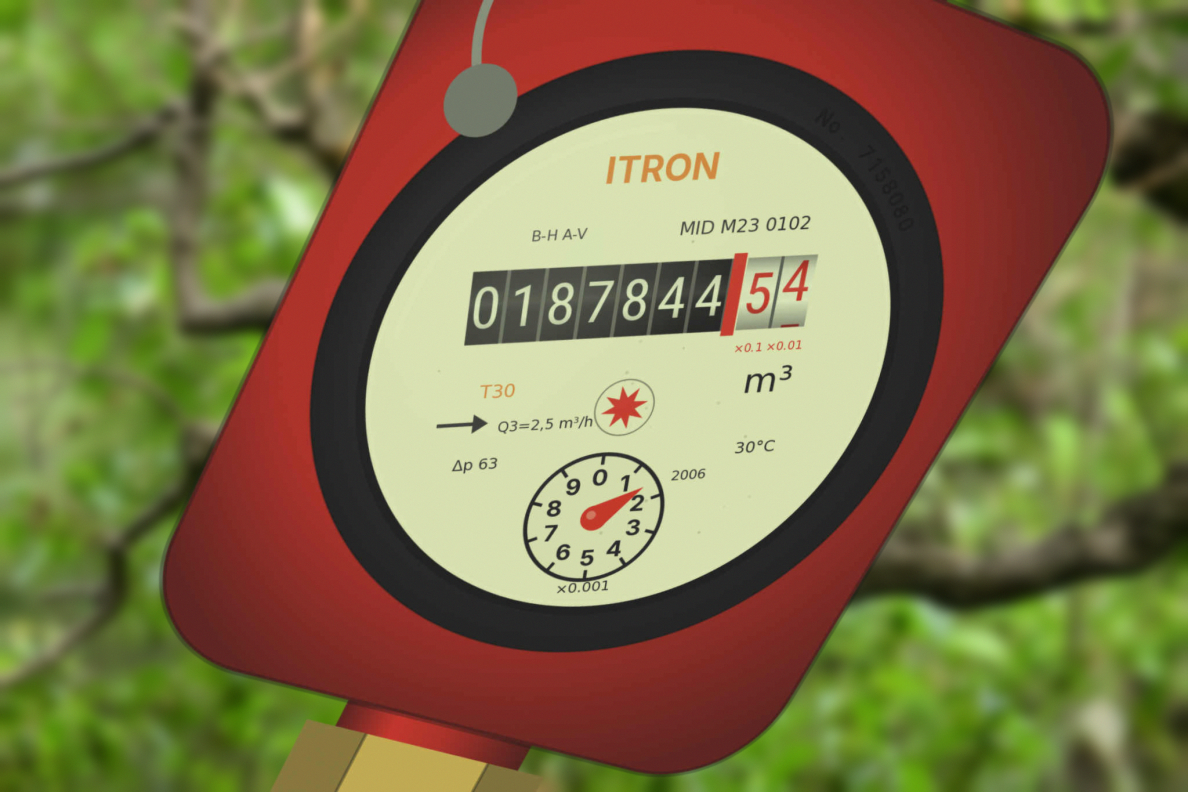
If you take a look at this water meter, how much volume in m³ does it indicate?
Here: 187844.541 m³
